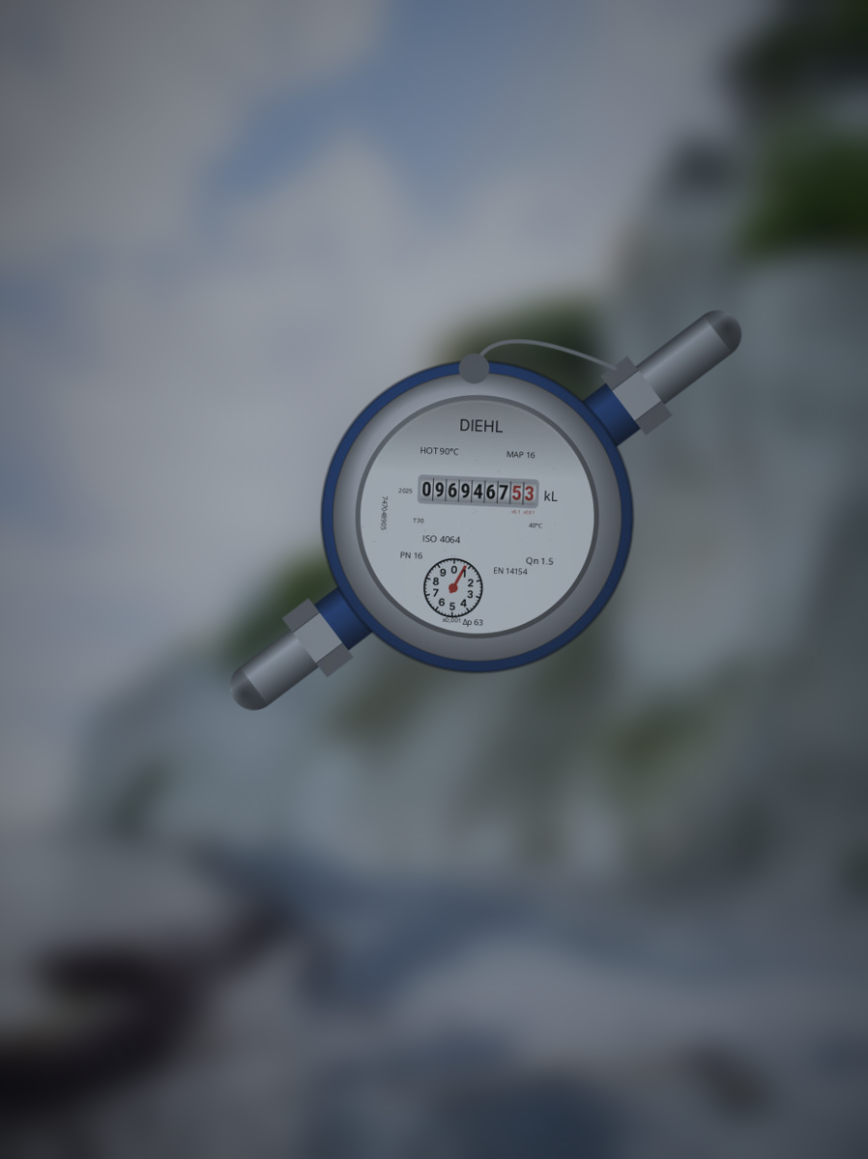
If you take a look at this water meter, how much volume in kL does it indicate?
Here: 969467.530 kL
